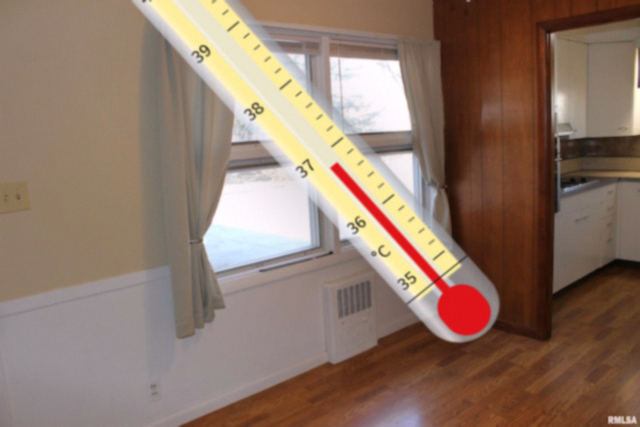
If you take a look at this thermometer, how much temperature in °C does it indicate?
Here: 36.8 °C
